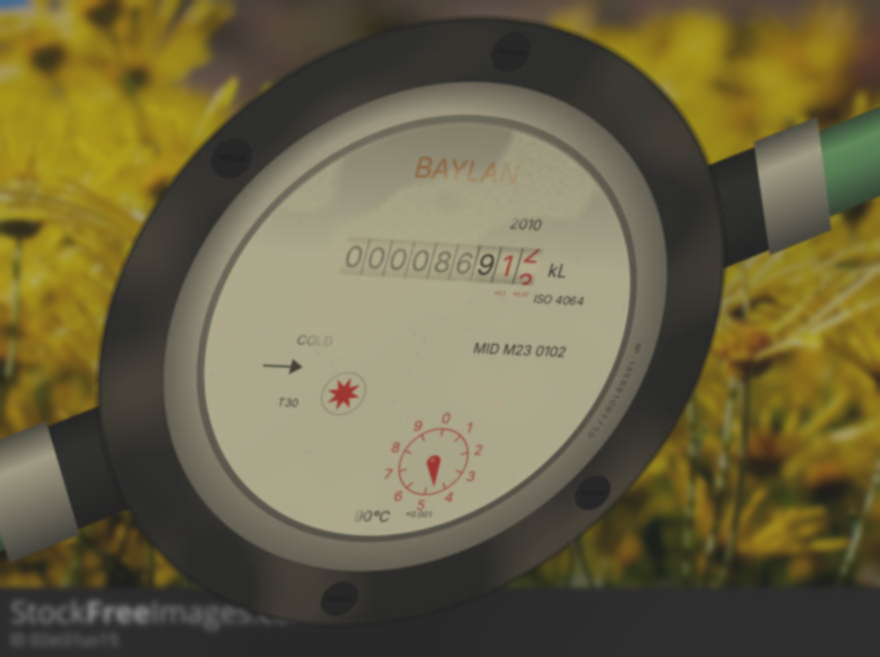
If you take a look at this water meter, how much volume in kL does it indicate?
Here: 869.124 kL
